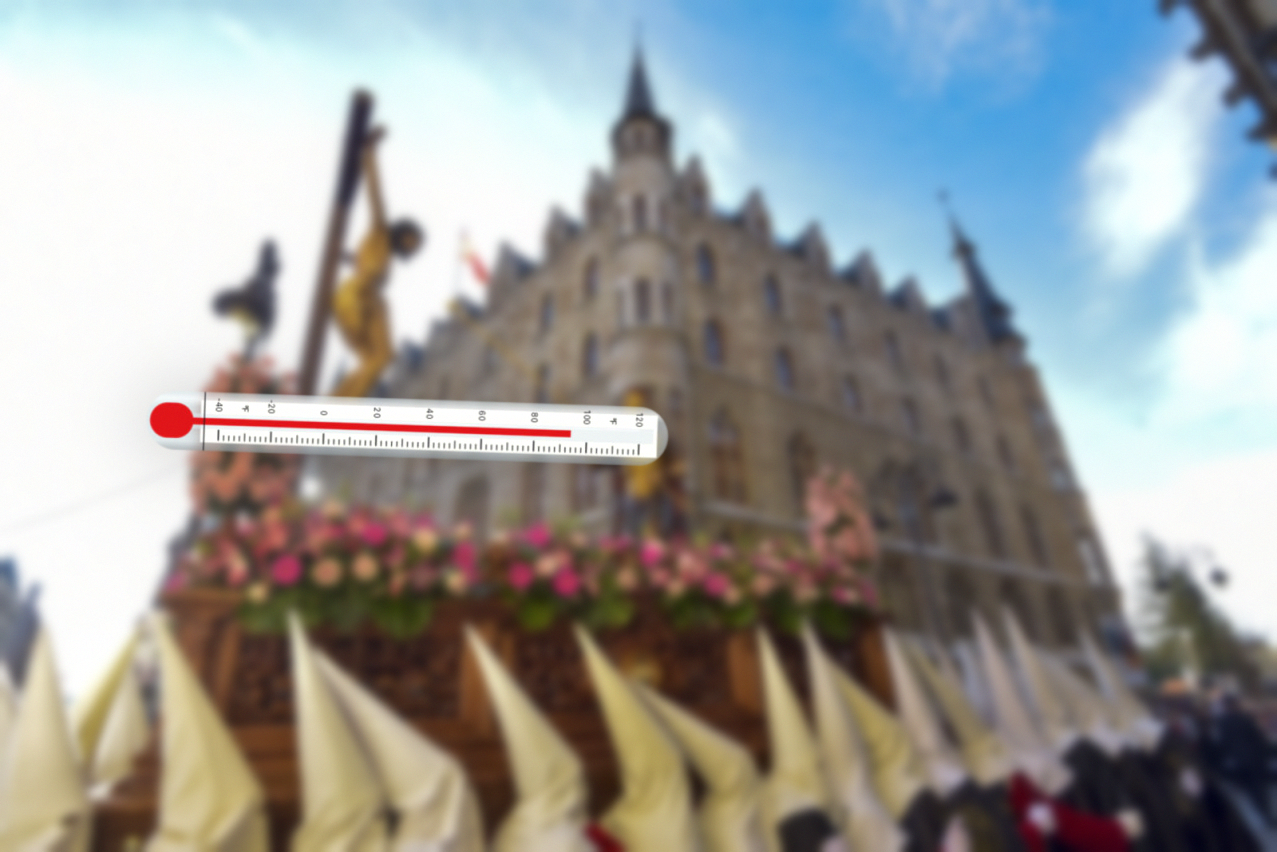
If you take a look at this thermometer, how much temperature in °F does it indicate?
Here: 94 °F
